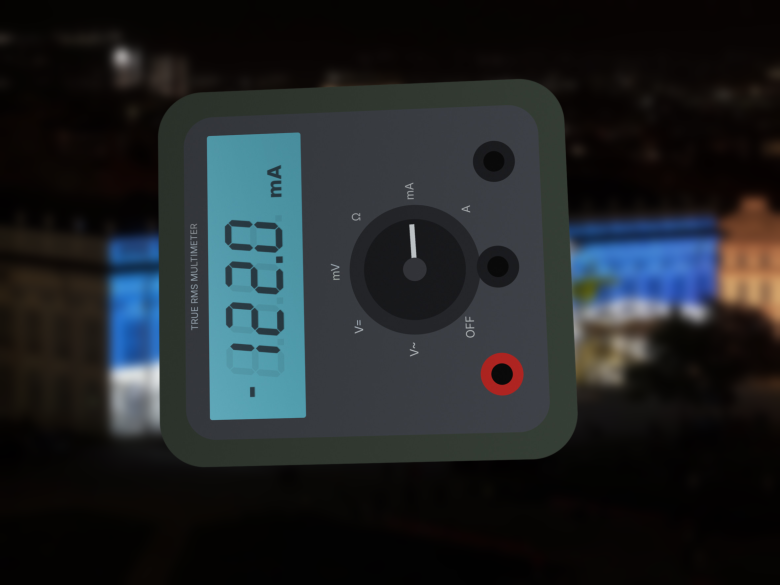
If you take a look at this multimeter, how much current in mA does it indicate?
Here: -122.0 mA
